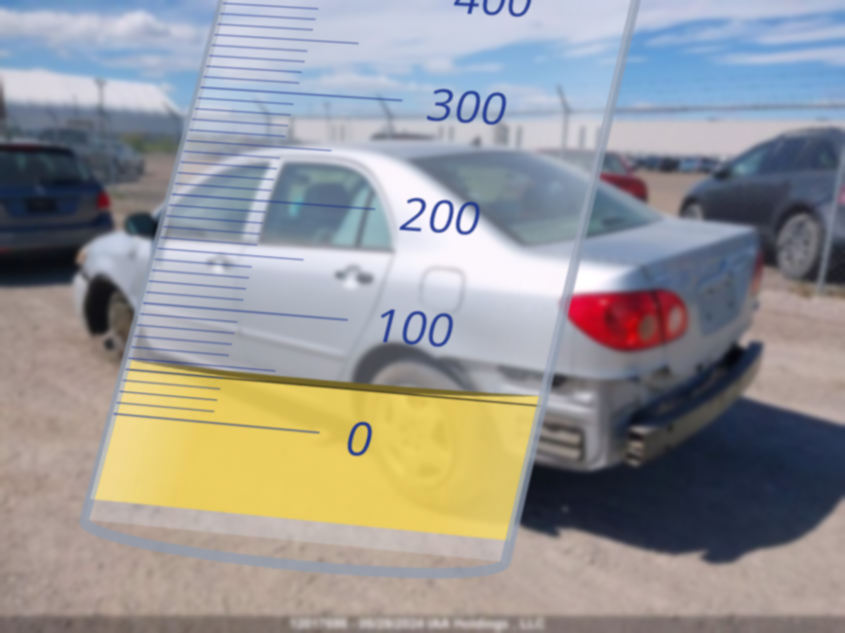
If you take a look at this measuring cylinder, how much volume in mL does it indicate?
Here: 40 mL
